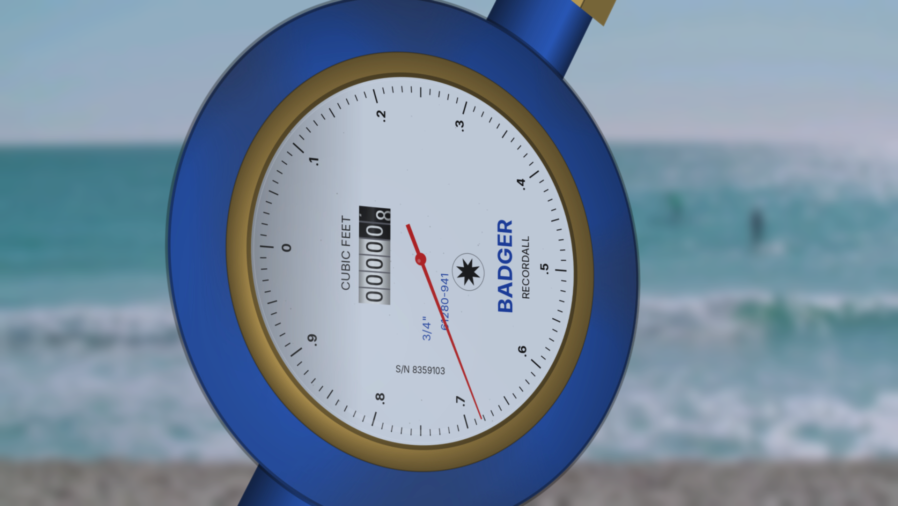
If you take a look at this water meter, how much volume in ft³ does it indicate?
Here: 7.68 ft³
